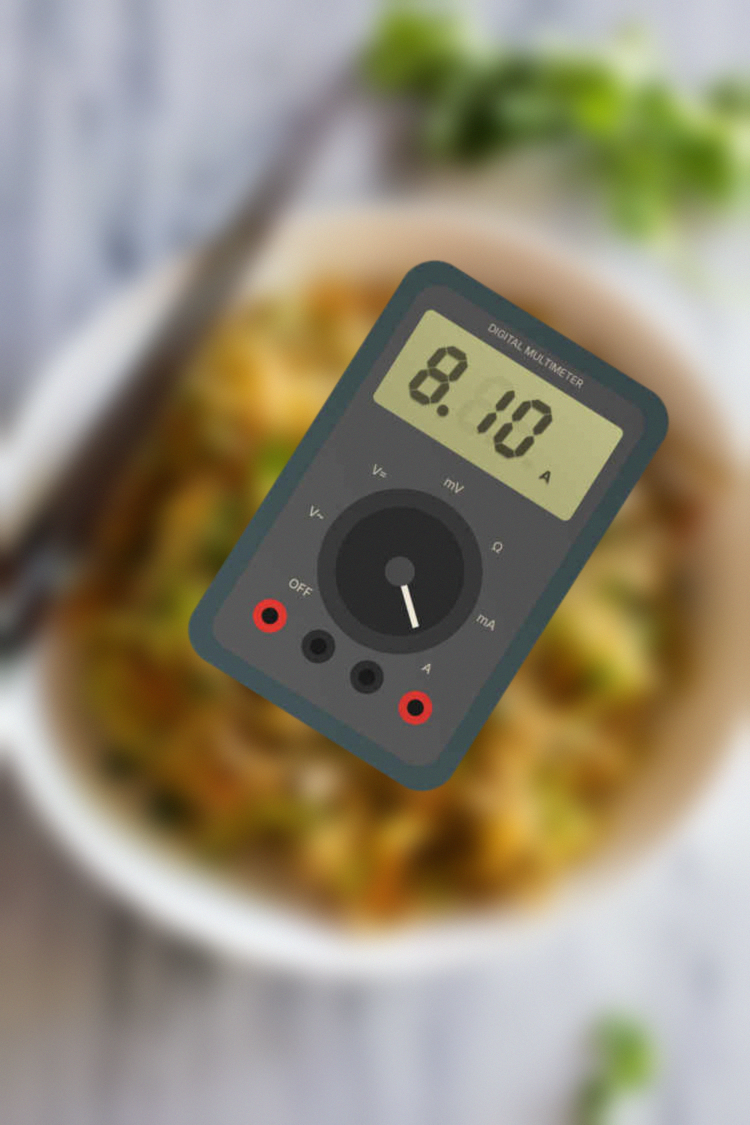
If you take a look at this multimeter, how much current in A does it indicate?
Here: 8.10 A
